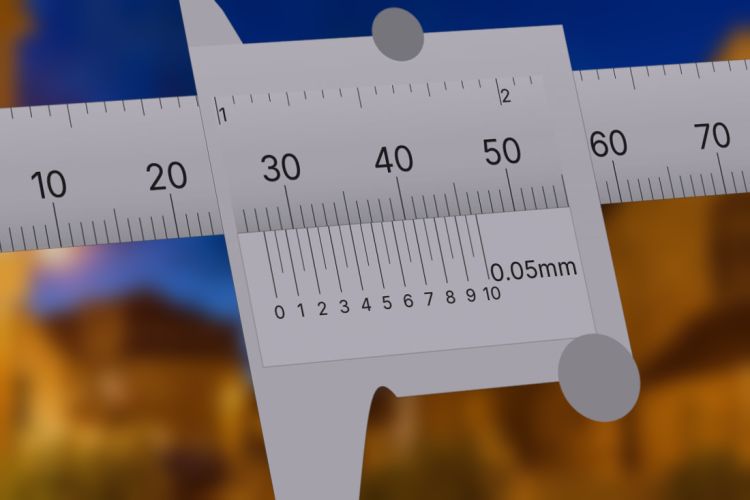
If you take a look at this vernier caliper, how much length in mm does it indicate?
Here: 27.4 mm
